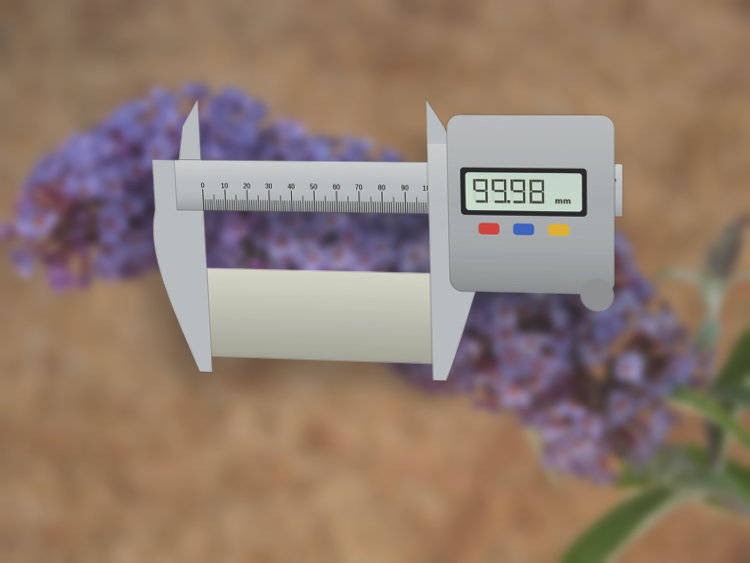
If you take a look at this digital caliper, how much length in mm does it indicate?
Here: 99.98 mm
